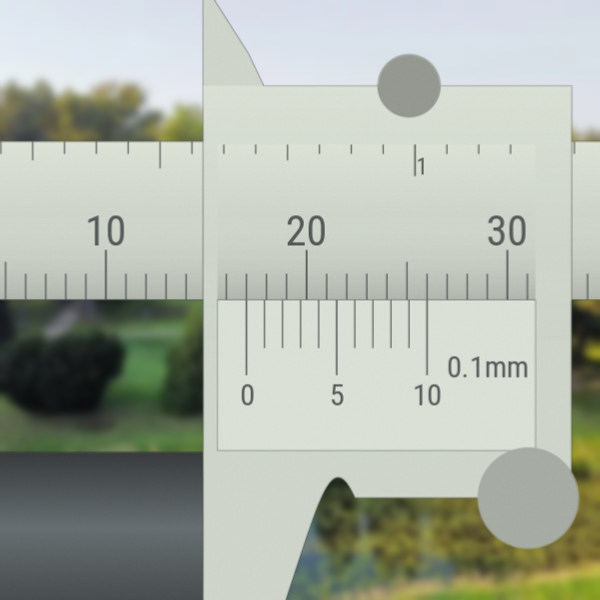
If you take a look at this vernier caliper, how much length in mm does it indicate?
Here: 17.0 mm
